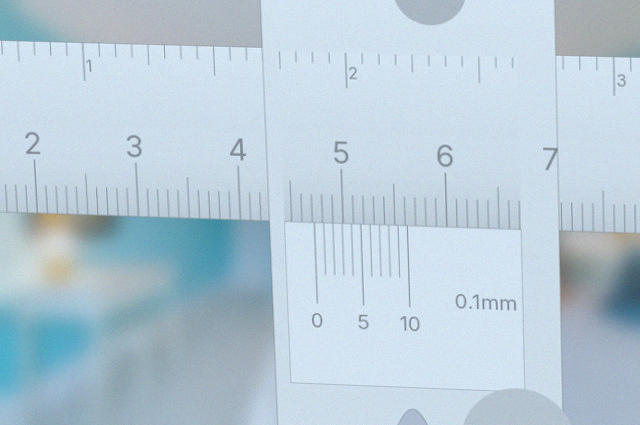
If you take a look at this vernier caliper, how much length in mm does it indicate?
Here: 47.2 mm
